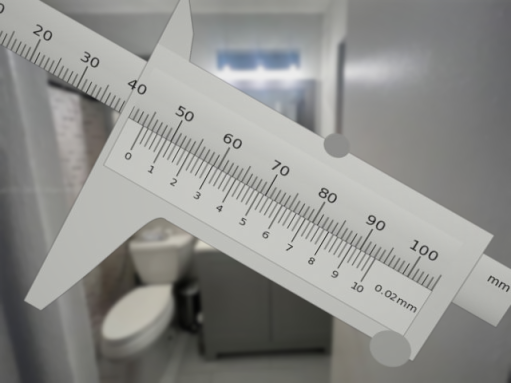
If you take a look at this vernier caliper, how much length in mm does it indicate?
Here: 44.2 mm
